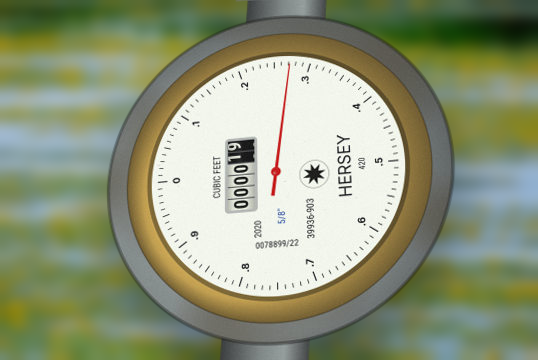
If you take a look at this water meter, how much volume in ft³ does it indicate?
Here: 19.27 ft³
